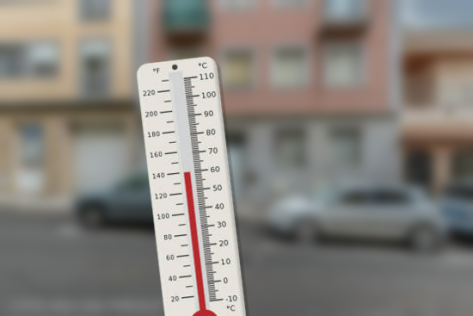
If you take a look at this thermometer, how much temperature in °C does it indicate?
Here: 60 °C
